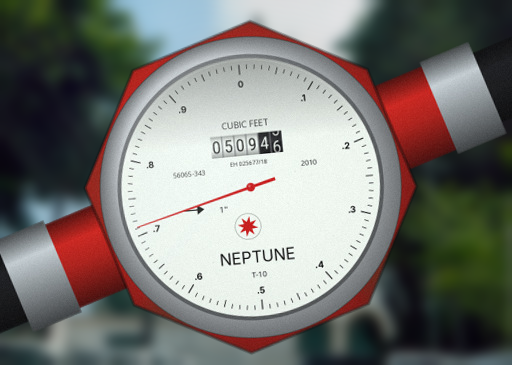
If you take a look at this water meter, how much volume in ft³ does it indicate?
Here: 50945.71 ft³
